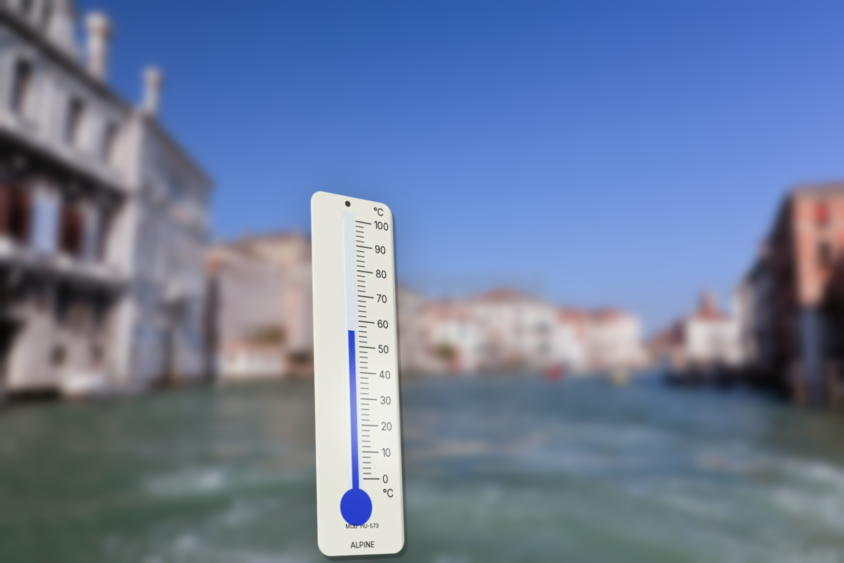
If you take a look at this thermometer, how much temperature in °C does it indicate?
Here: 56 °C
